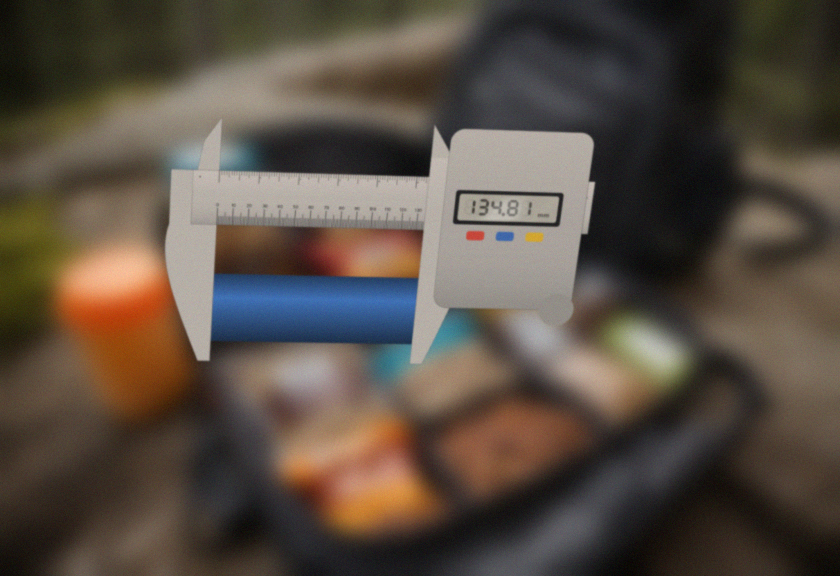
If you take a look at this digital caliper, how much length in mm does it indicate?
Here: 134.81 mm
